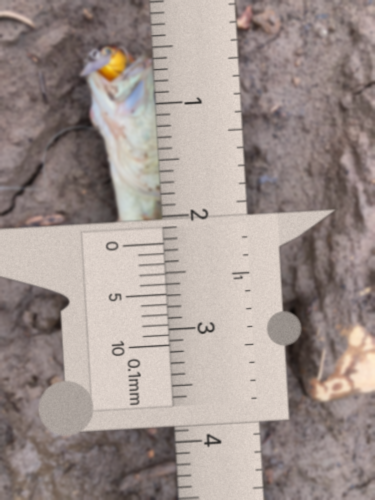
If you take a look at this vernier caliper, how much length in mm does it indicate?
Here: 22.4 mm
